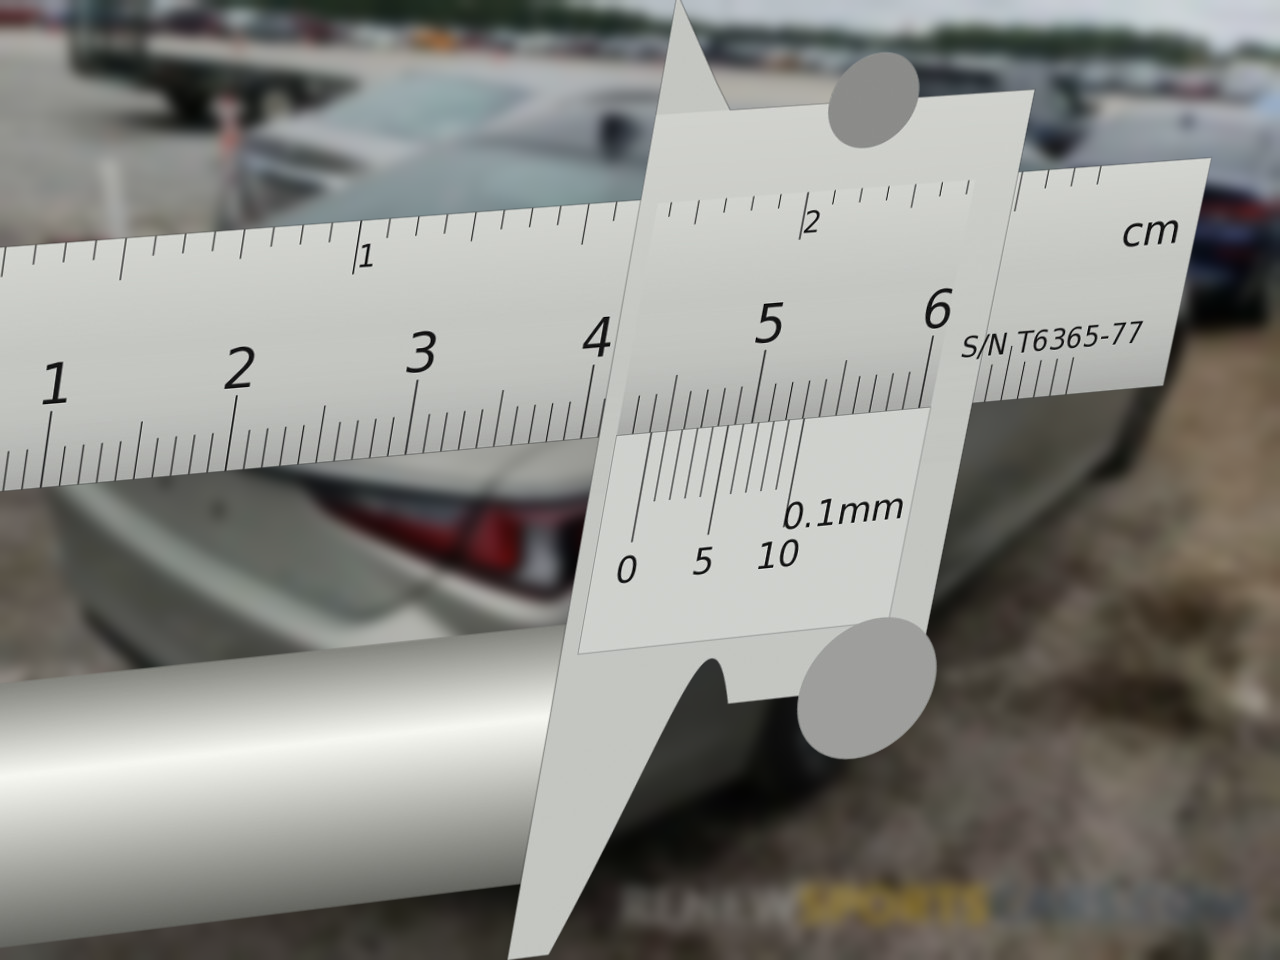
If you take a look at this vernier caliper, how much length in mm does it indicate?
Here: 44.1 mm
